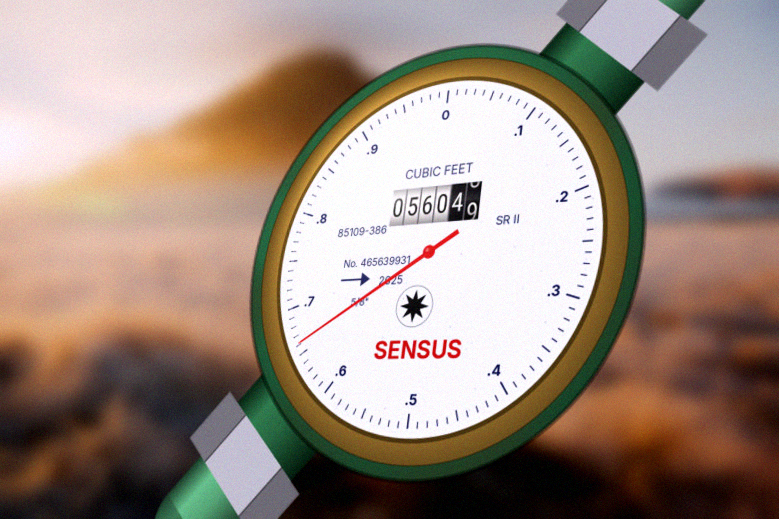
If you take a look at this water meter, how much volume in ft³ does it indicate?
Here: 56048.66 ft³
